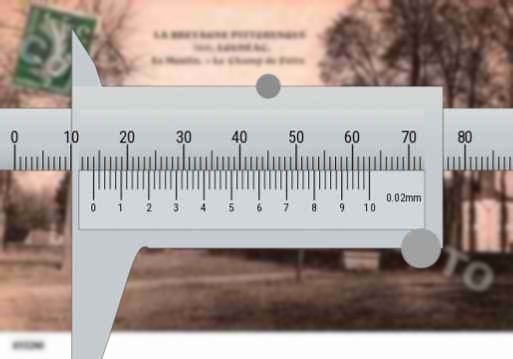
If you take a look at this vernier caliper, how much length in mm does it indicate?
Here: 14.0 mm
